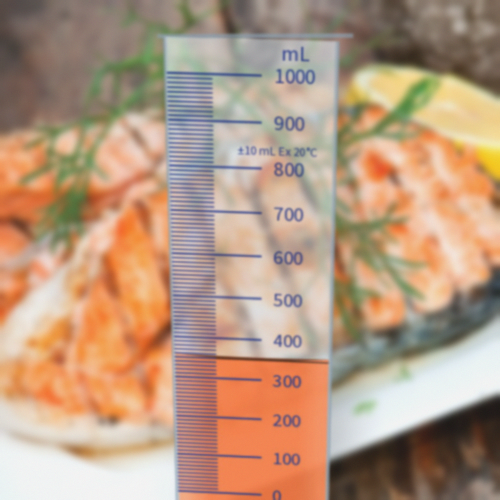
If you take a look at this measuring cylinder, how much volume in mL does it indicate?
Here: 350 mL
